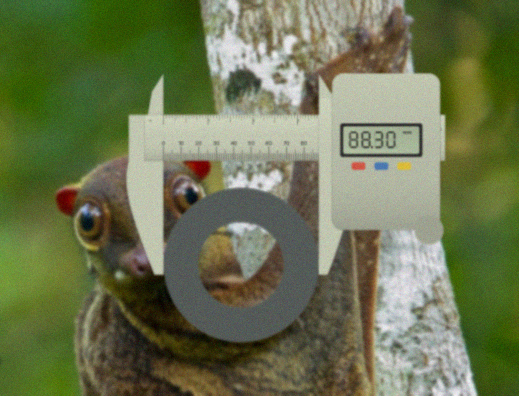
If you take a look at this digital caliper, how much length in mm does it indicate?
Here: 88.30 mm
